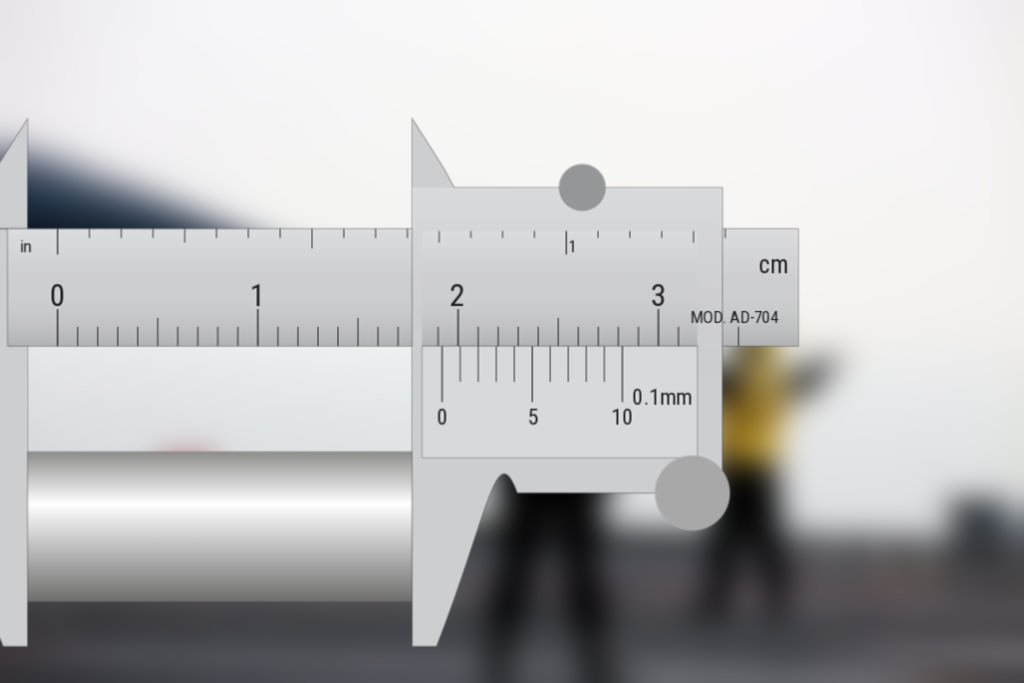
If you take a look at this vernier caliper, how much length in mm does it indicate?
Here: 19.2 mm
